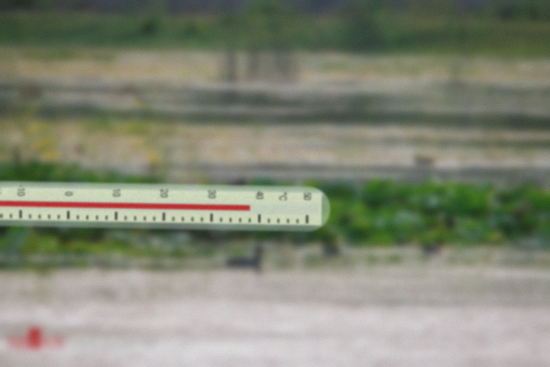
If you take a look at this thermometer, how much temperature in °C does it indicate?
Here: 38 °C
